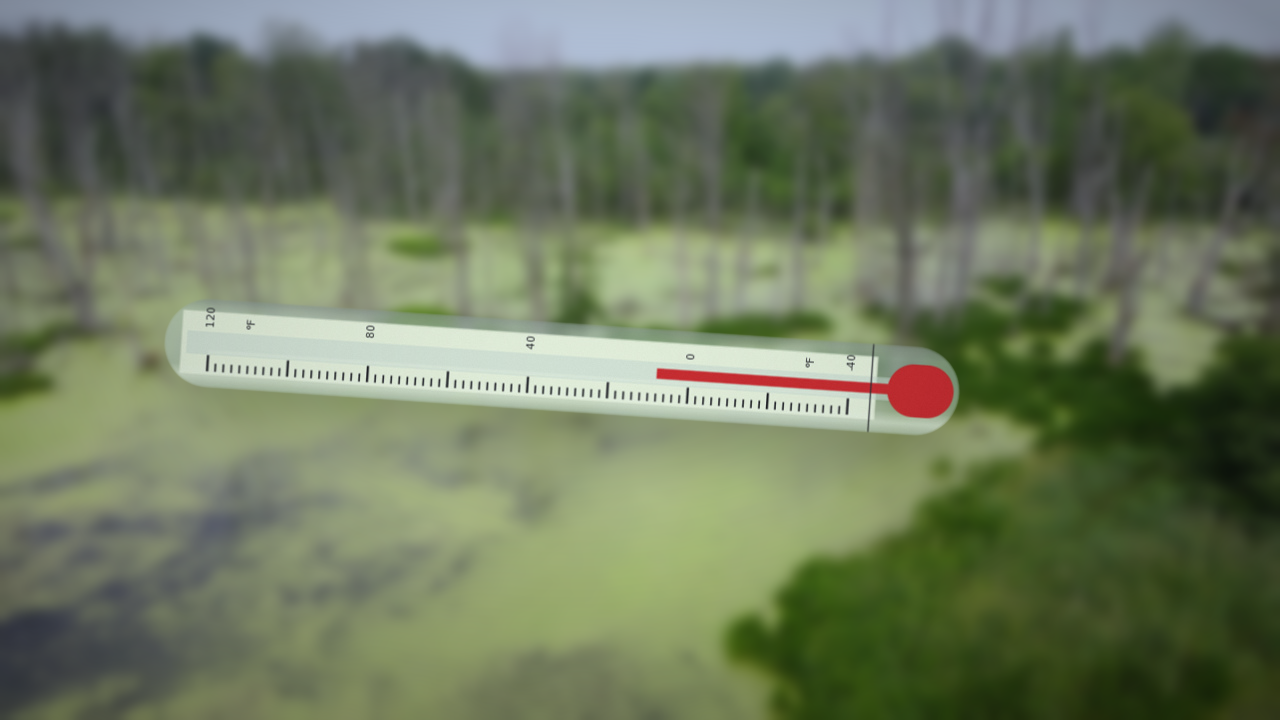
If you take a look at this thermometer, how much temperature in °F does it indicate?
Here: 8 °F
